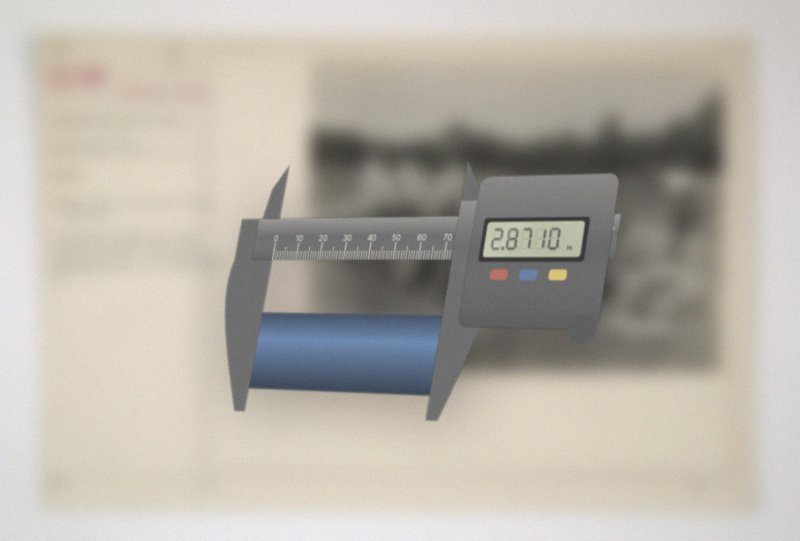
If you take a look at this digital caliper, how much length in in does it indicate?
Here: 2.8710 in
